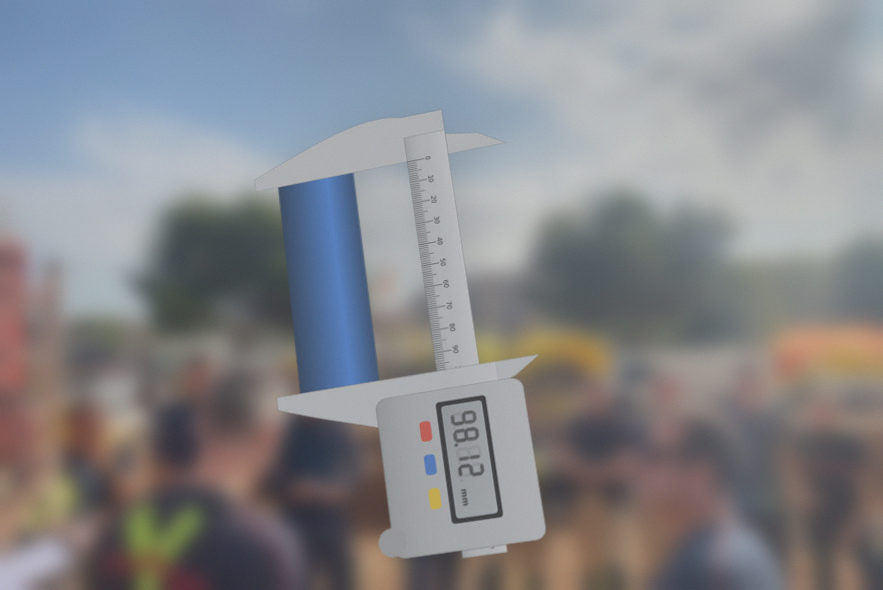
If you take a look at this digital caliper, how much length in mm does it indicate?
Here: 98.12 mm
